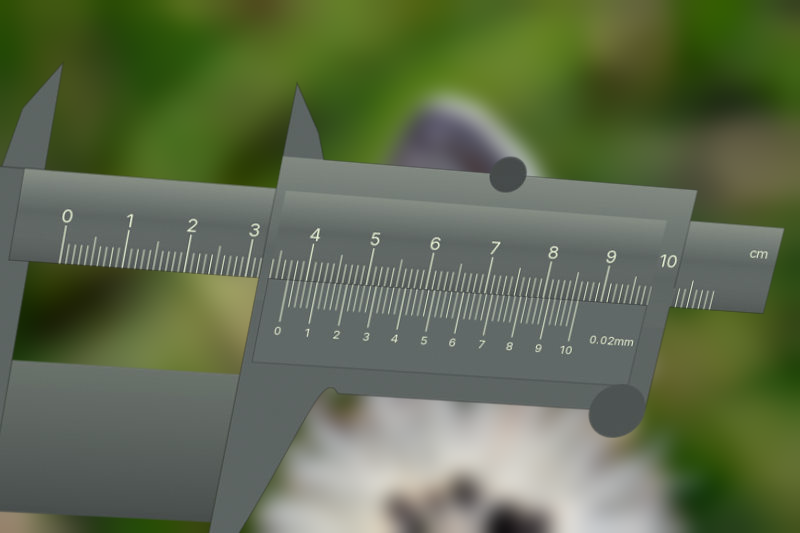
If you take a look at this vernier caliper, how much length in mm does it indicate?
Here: 37.0 mm
